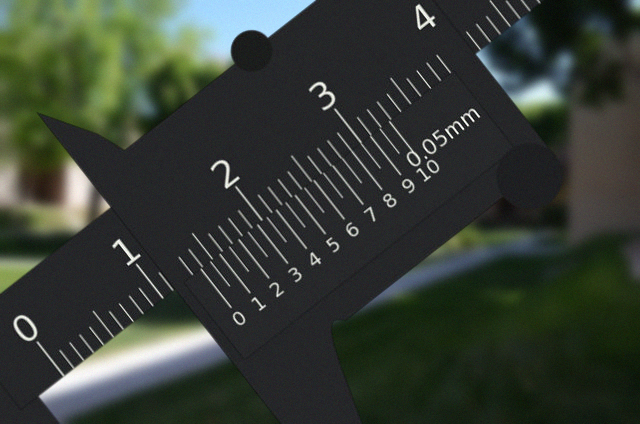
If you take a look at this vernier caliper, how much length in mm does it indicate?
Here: 13.8 mm
